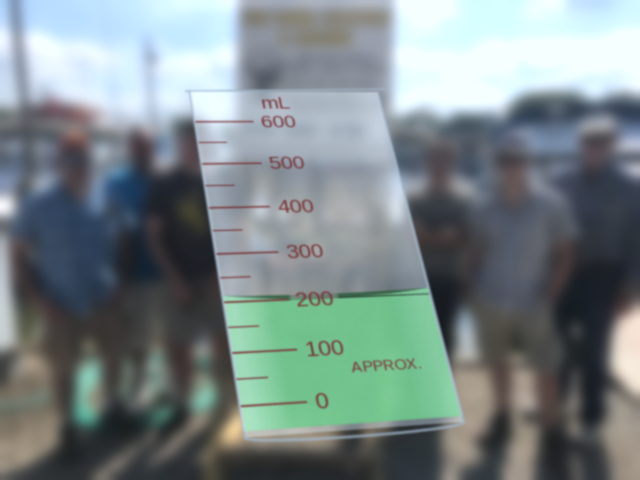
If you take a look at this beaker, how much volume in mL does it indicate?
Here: 200 mL
